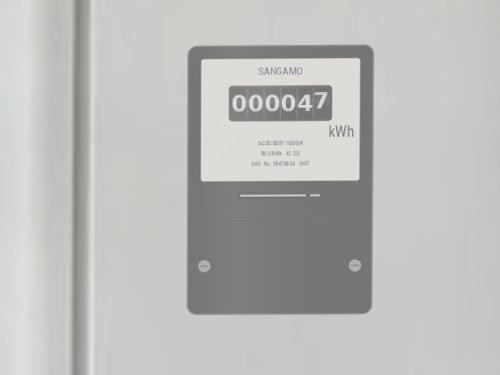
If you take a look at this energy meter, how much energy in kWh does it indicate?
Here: 47 kWh
